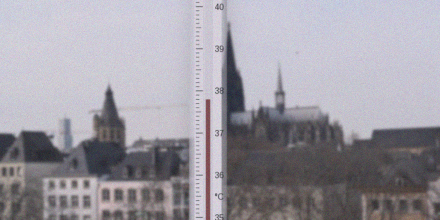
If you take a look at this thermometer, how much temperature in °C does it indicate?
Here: 37.8 °C
